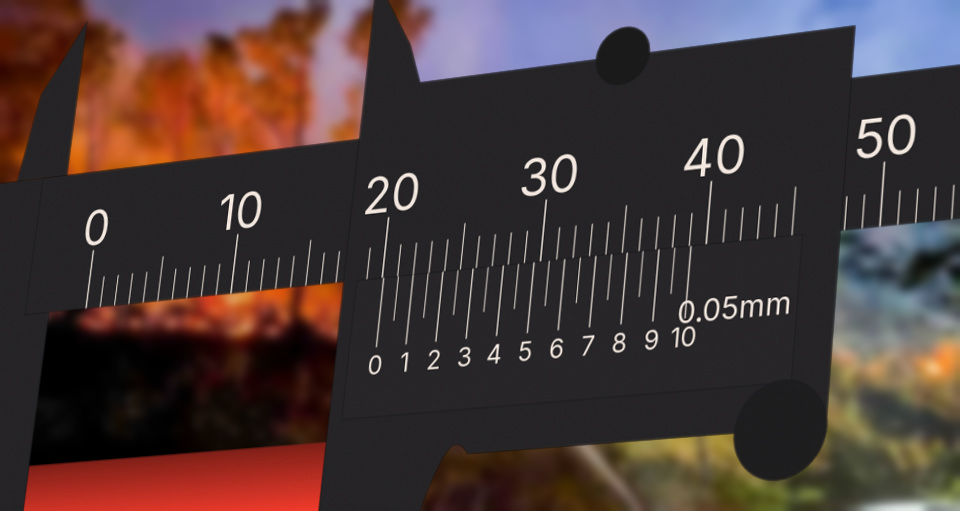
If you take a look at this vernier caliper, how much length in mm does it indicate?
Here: 20.1 mm
